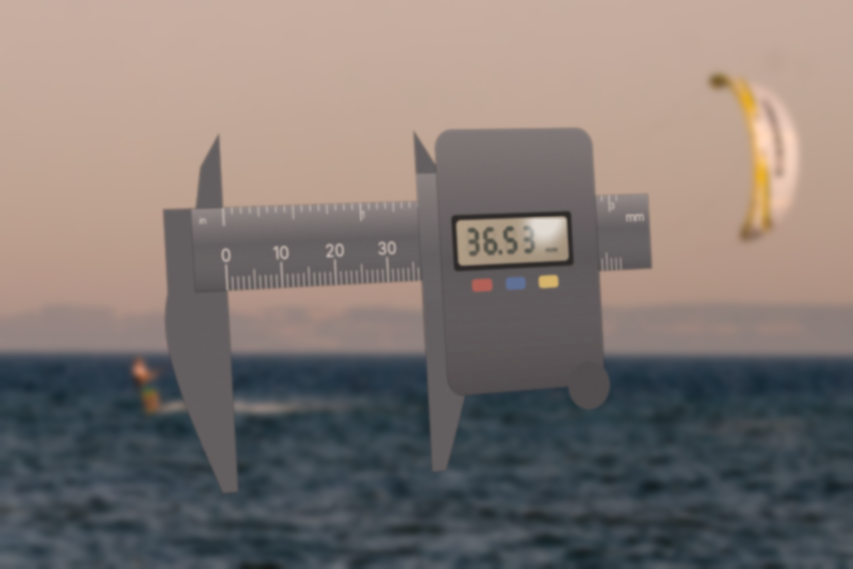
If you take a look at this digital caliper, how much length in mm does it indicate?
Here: 36.53 mm
